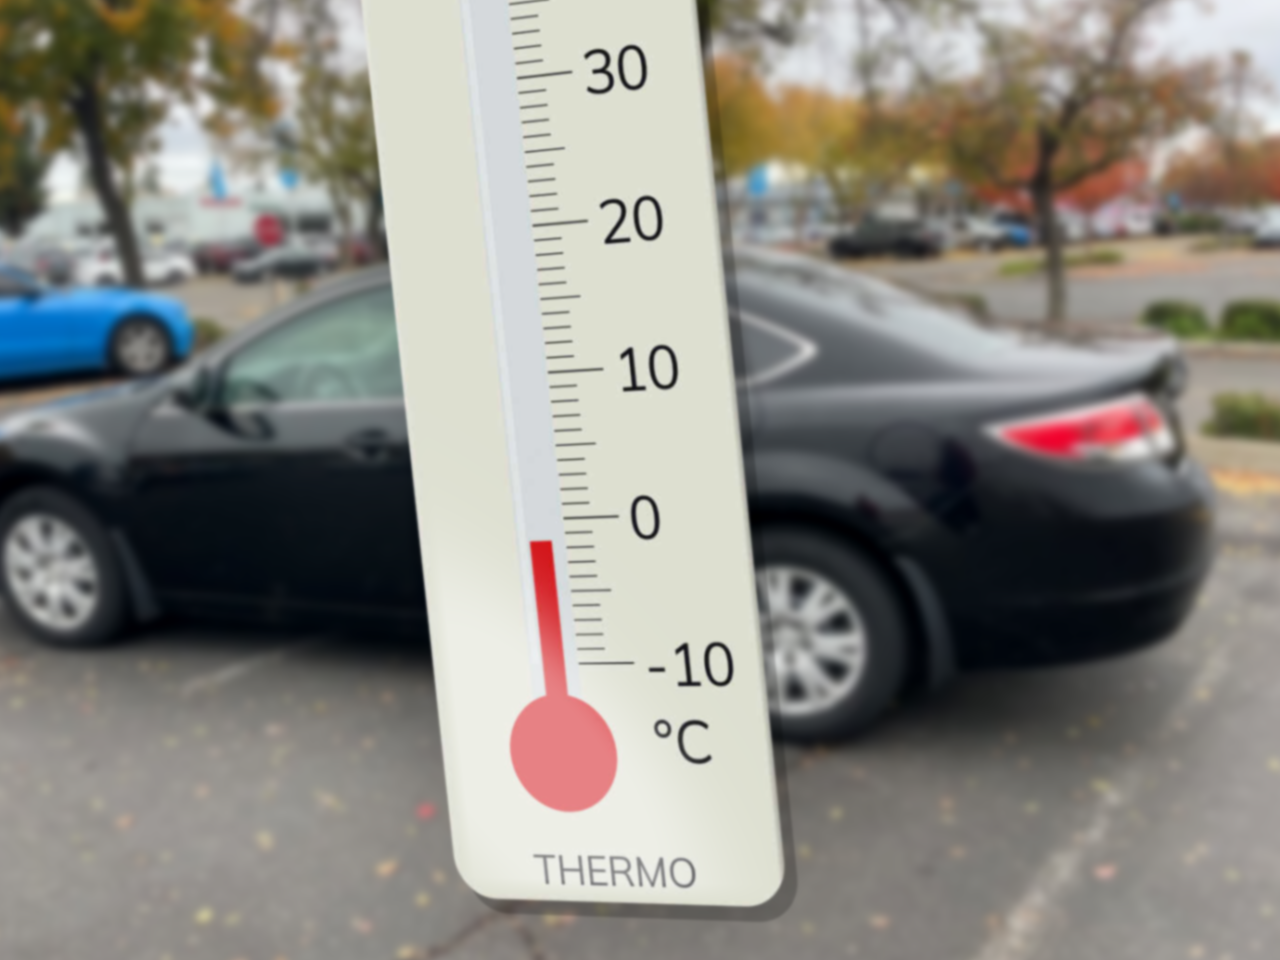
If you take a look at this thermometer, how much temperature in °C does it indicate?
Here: -1.5 °C
